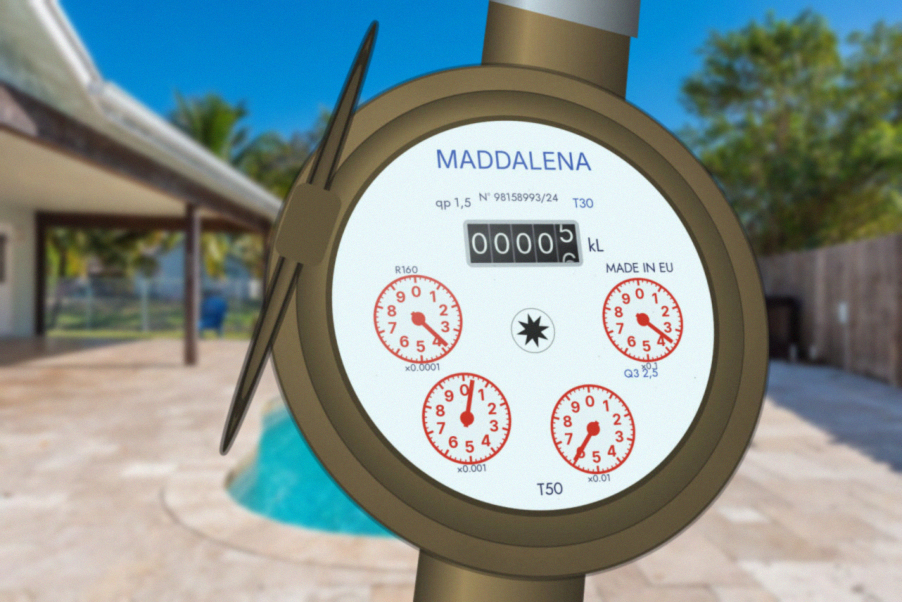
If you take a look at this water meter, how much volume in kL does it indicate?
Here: 5.3603 kL
